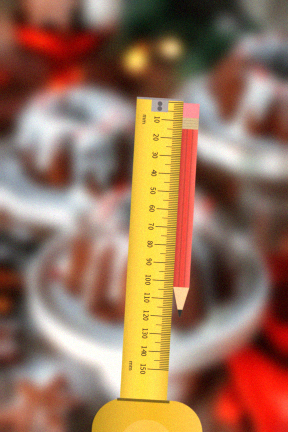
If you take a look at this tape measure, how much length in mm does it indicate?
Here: 120 mm
